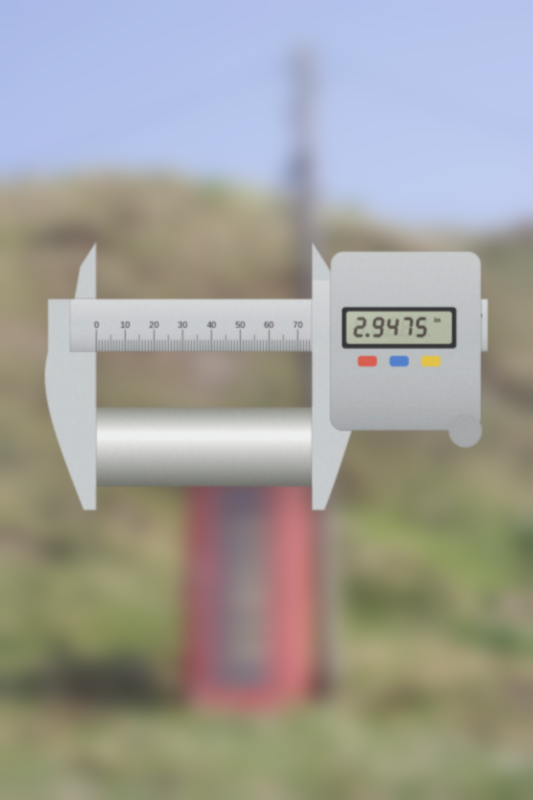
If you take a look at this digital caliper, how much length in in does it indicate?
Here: 2.9475 in
